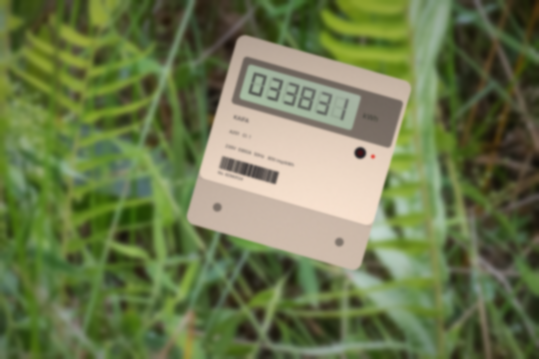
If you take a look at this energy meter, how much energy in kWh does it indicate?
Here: 33831 kWh
